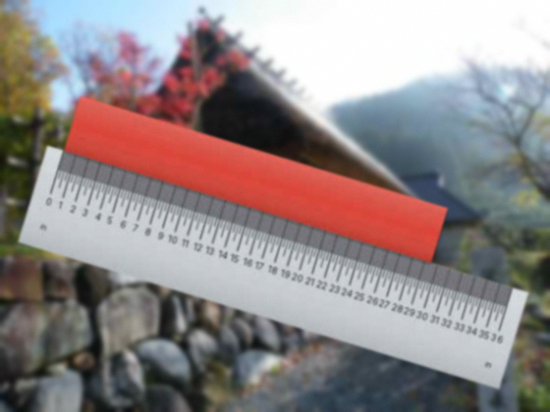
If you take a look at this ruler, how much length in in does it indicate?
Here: 29.5 in
